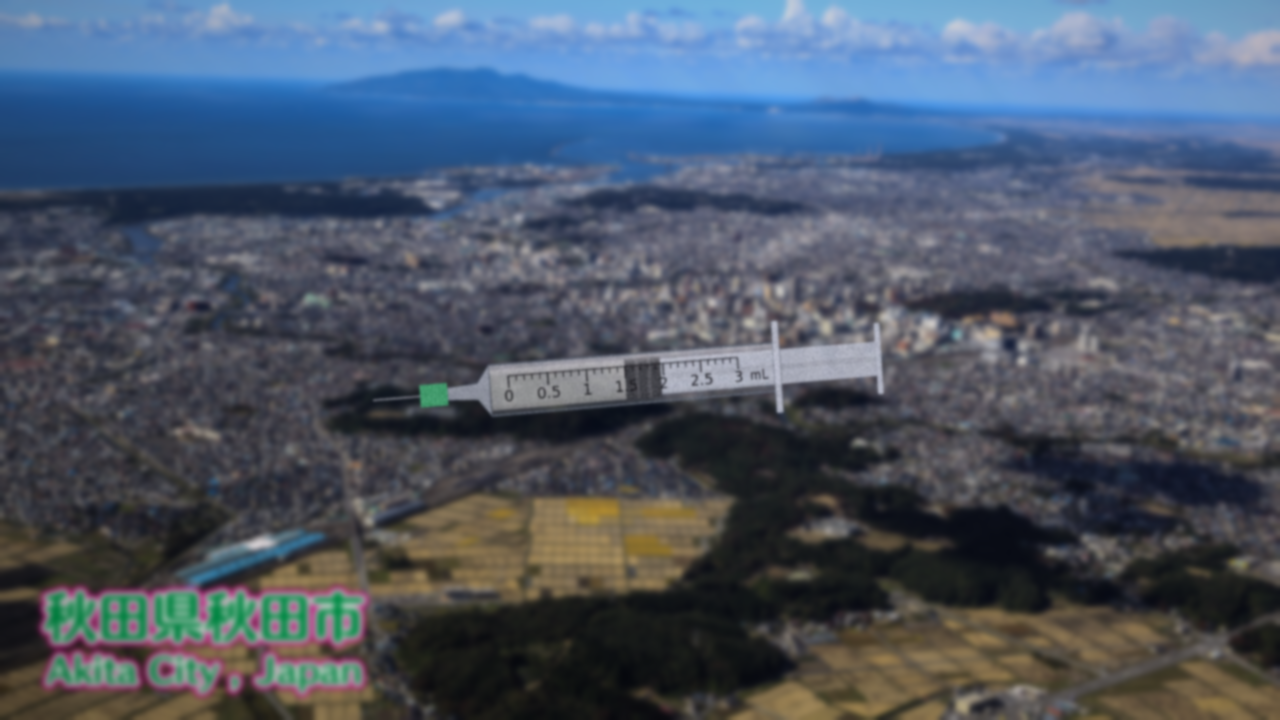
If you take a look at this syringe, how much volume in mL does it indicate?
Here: 1.5 mL
